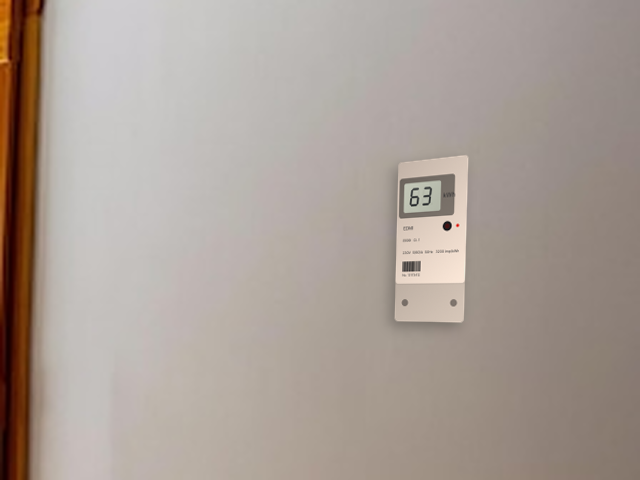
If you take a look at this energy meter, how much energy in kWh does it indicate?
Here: 63 kWh
